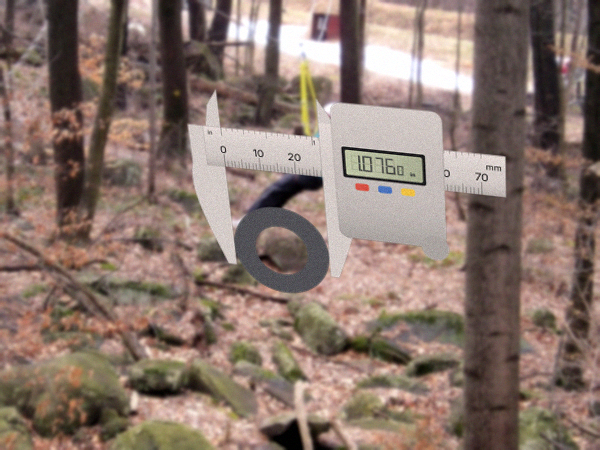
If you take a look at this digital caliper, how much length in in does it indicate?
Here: 1.0760 in
